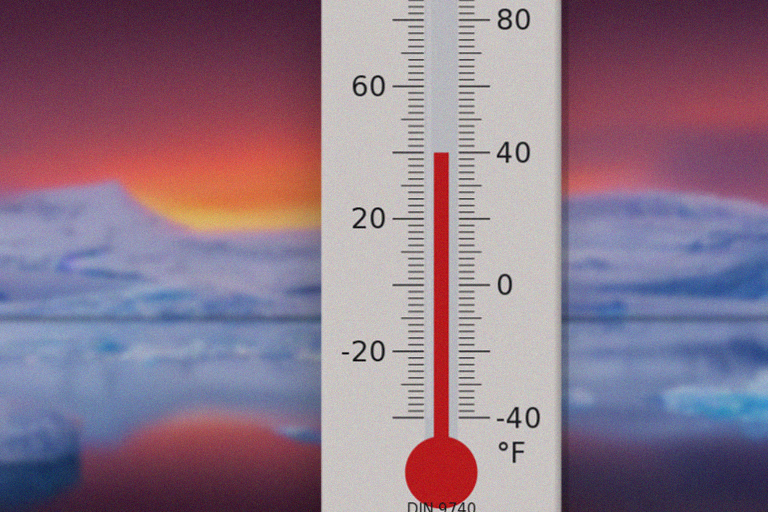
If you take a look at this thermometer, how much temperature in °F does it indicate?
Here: 40 °F
